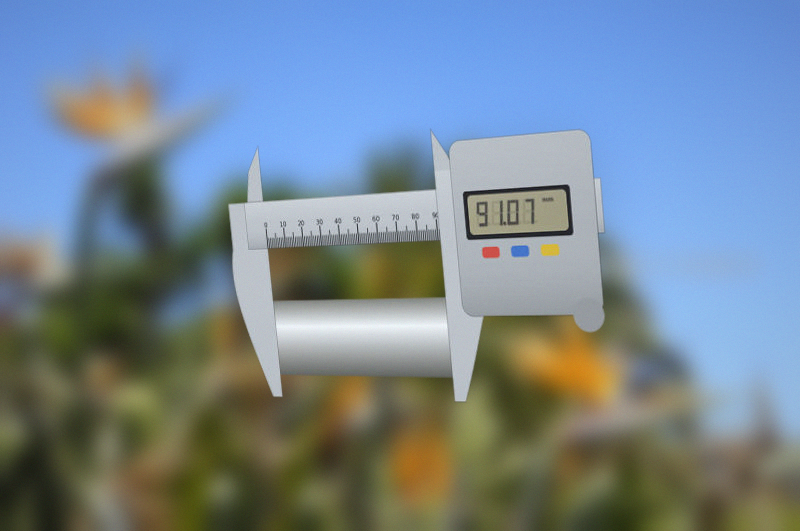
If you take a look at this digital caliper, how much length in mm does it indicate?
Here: 91.07 mm
